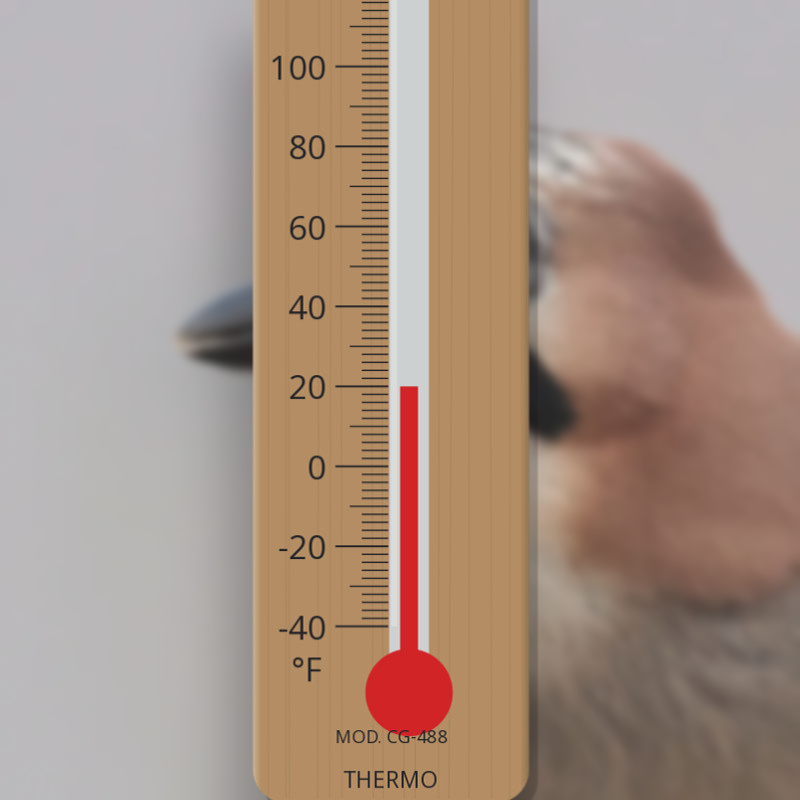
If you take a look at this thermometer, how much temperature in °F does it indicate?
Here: 20 °F
